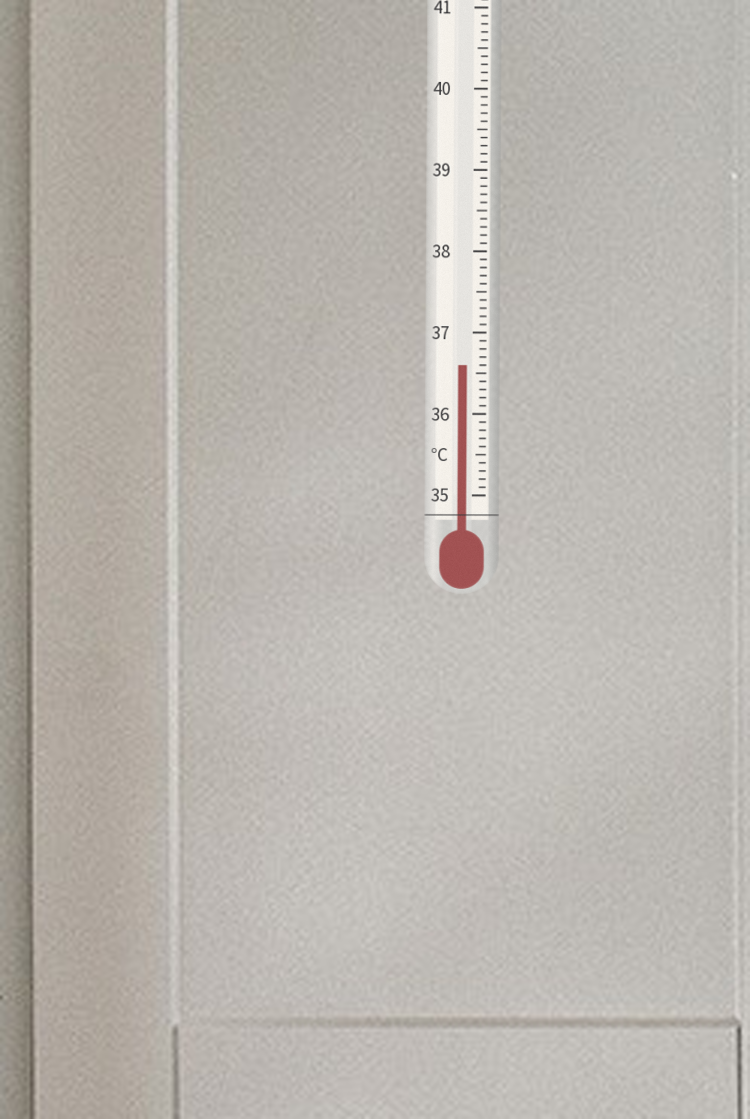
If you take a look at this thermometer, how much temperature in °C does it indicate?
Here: 36.6 °C
